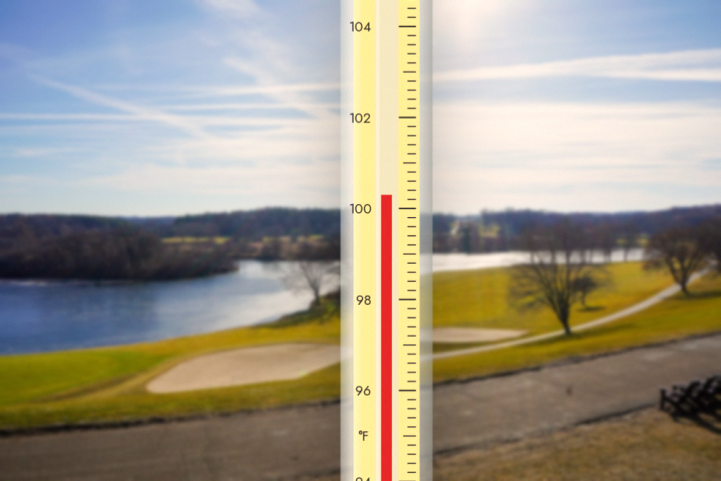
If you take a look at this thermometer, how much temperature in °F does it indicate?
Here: 100.3 °F
